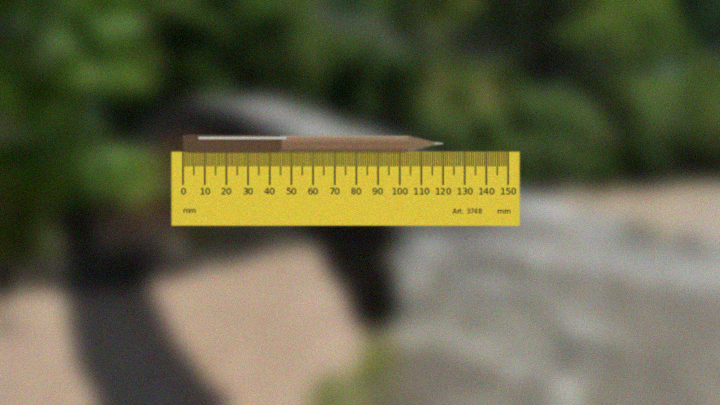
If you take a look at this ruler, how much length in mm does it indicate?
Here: 120 mm
